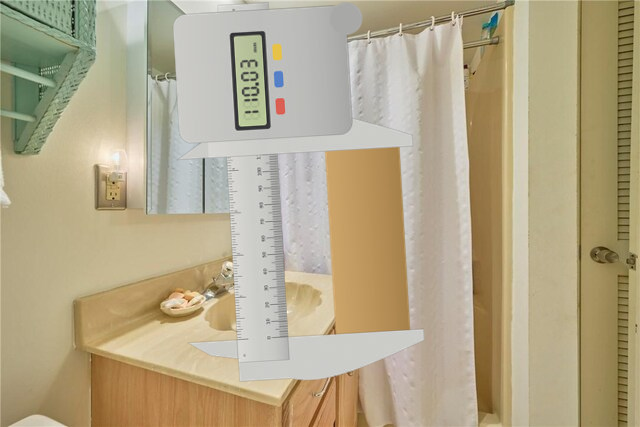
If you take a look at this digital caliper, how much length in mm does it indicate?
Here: 110.03 mm
